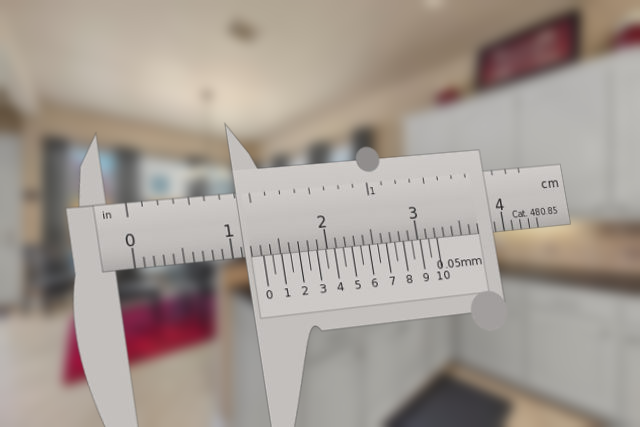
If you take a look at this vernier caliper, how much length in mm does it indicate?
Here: 13.2 mm
